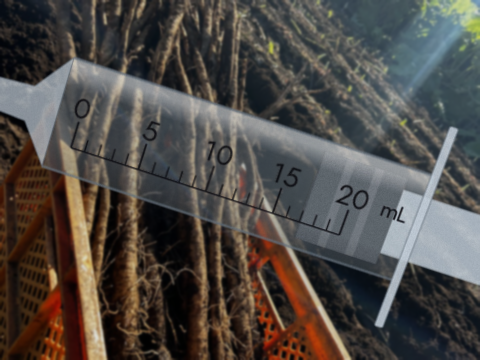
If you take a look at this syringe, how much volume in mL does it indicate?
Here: 17 mL
